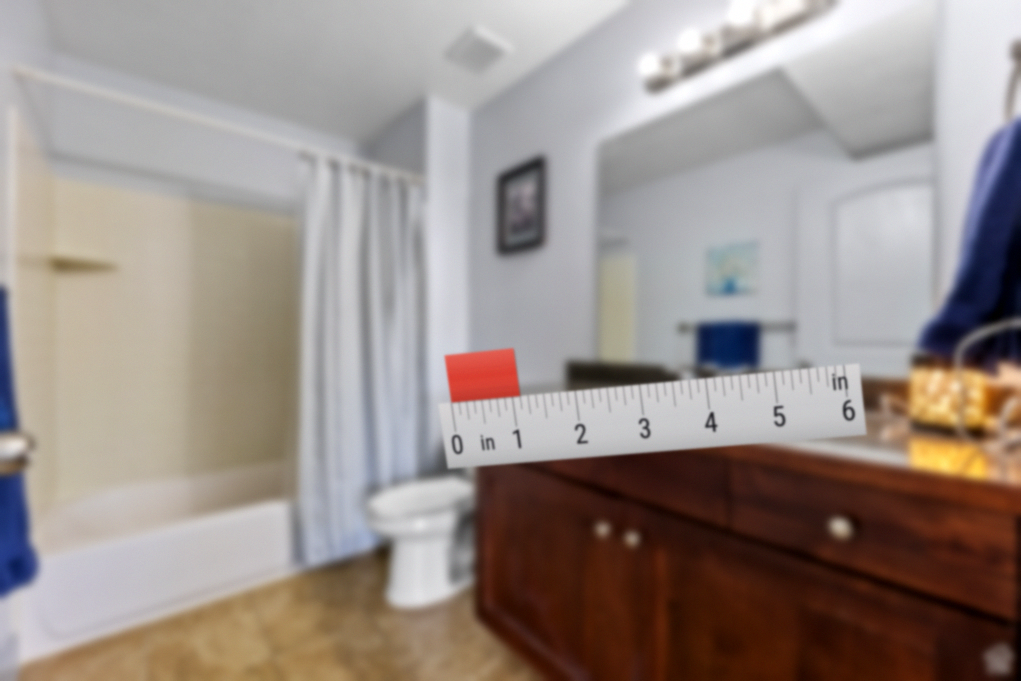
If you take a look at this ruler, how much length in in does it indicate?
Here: 1.125 in
